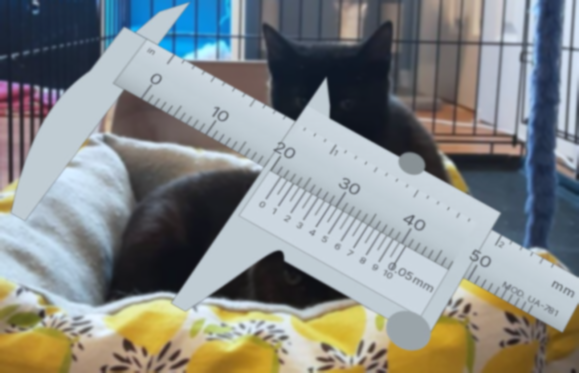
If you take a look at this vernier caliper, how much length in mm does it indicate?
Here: 21.6 mm
